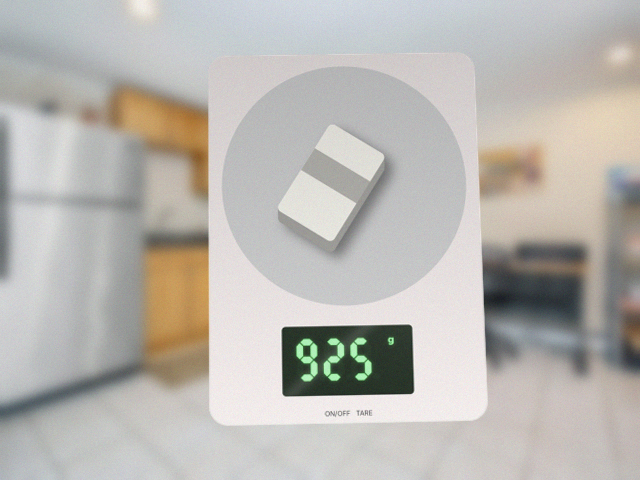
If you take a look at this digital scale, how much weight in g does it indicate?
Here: 925 g
